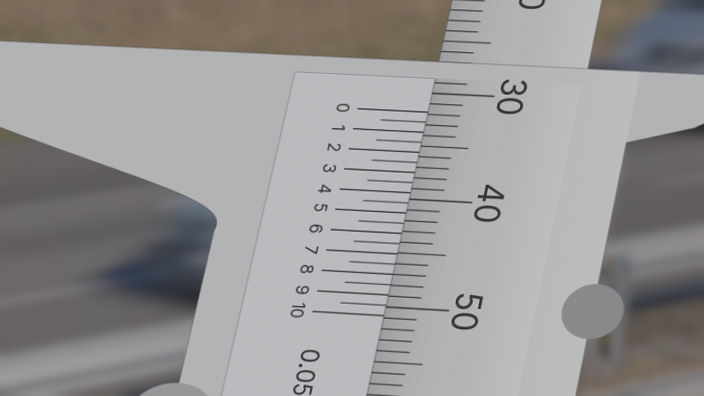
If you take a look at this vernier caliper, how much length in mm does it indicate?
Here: 31.8 mm
